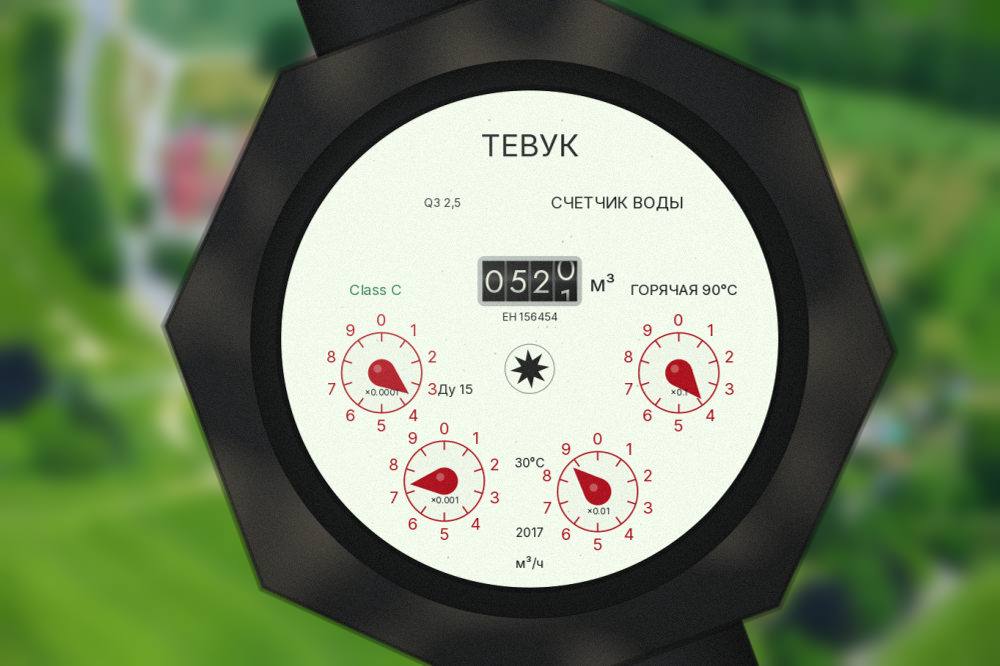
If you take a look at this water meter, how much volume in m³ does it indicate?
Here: 520.3873 m³
